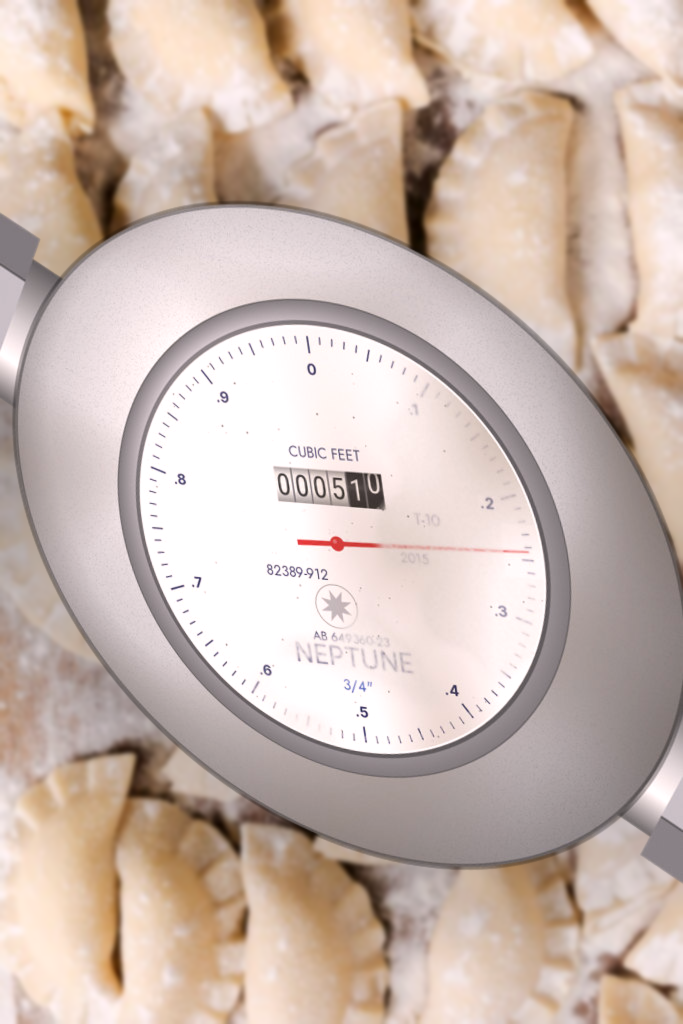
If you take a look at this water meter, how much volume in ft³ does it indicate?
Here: 510.24 ft³
